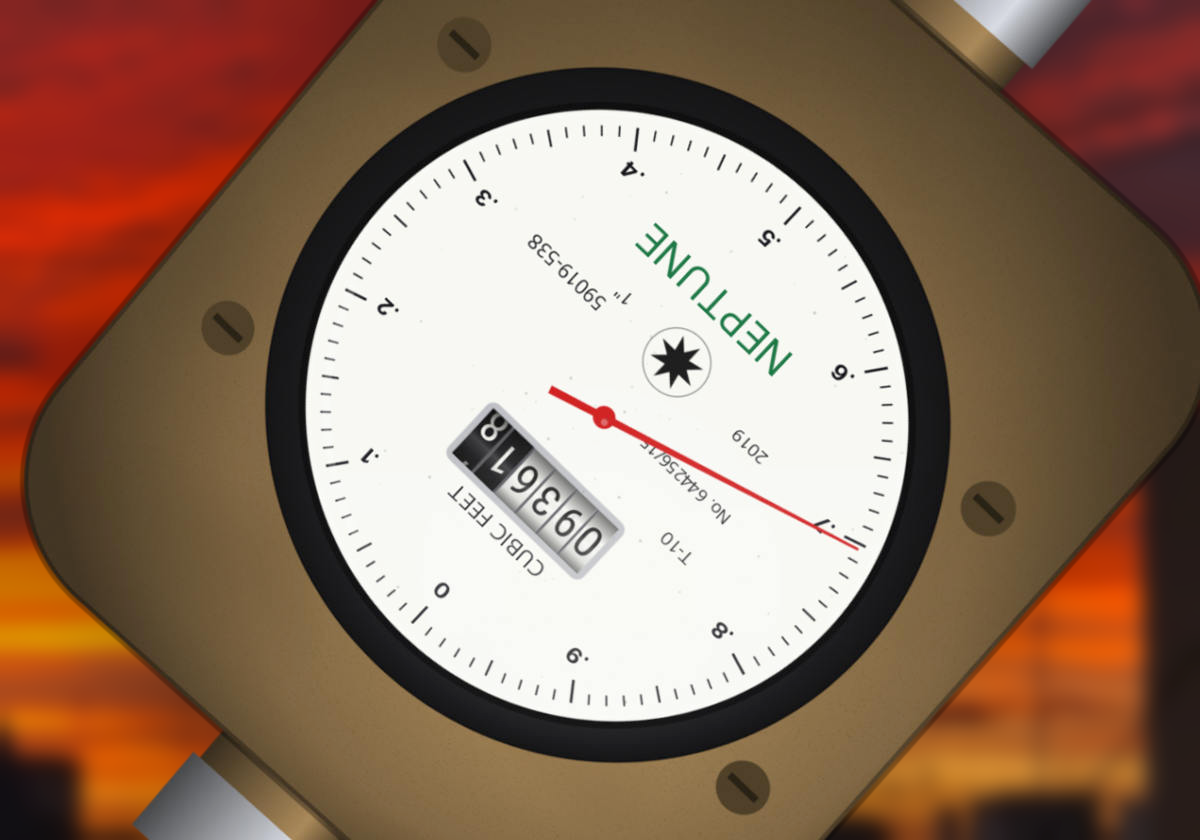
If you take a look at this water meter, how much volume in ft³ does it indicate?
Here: 93617.70 ft³
